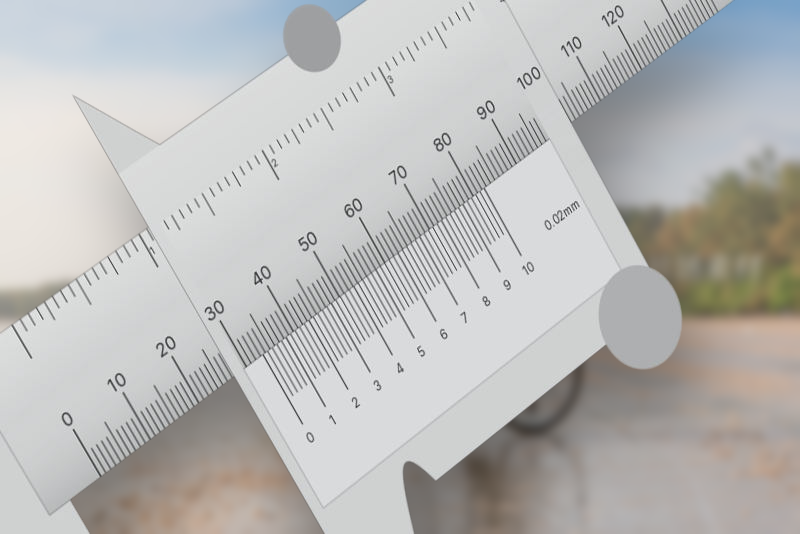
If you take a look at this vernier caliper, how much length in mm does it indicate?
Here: 33.5 mm
